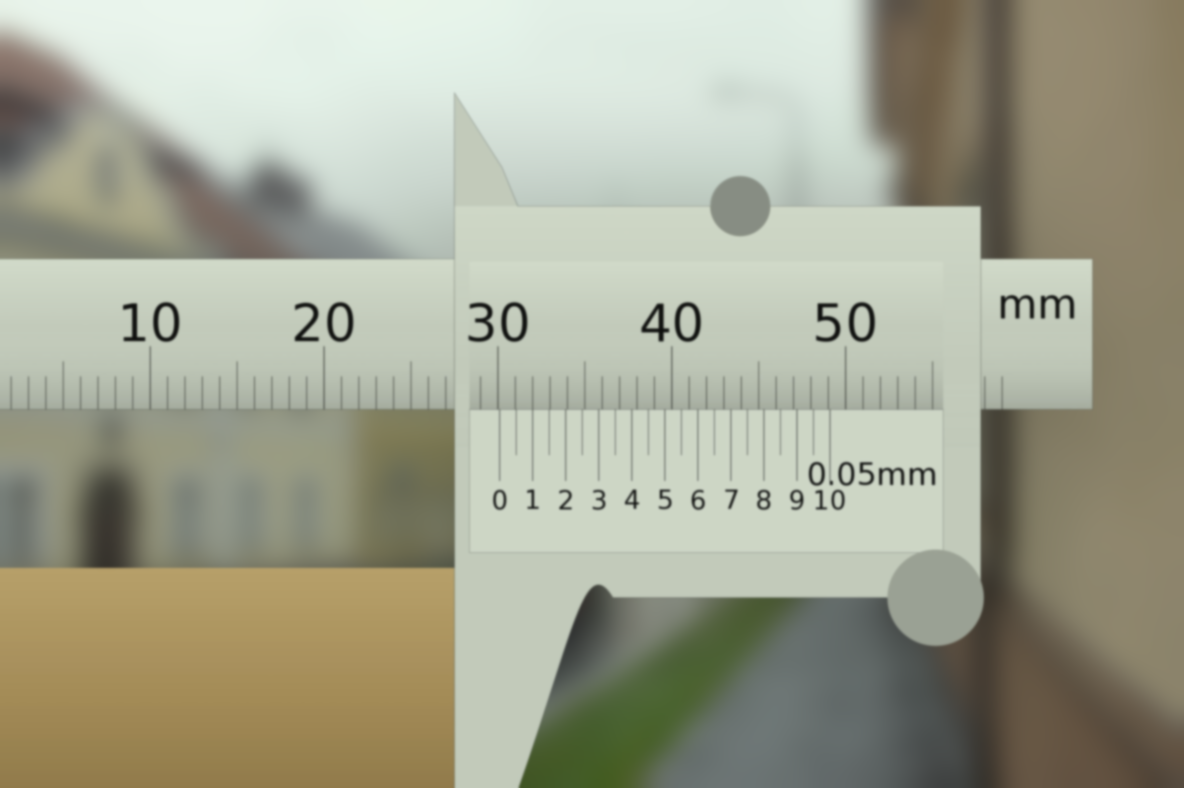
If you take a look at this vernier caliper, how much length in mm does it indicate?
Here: 30.1 mm
